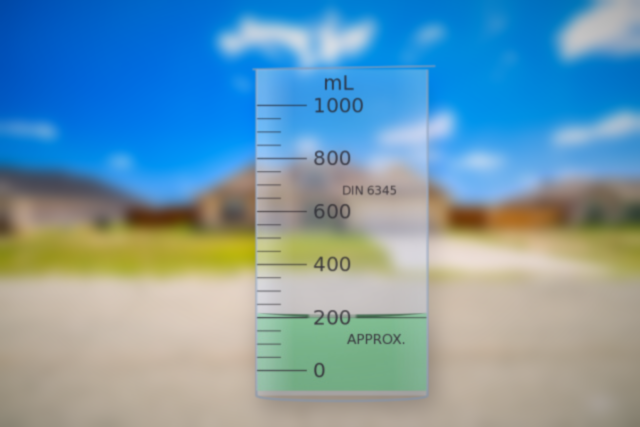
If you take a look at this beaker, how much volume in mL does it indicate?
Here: 200 mL
